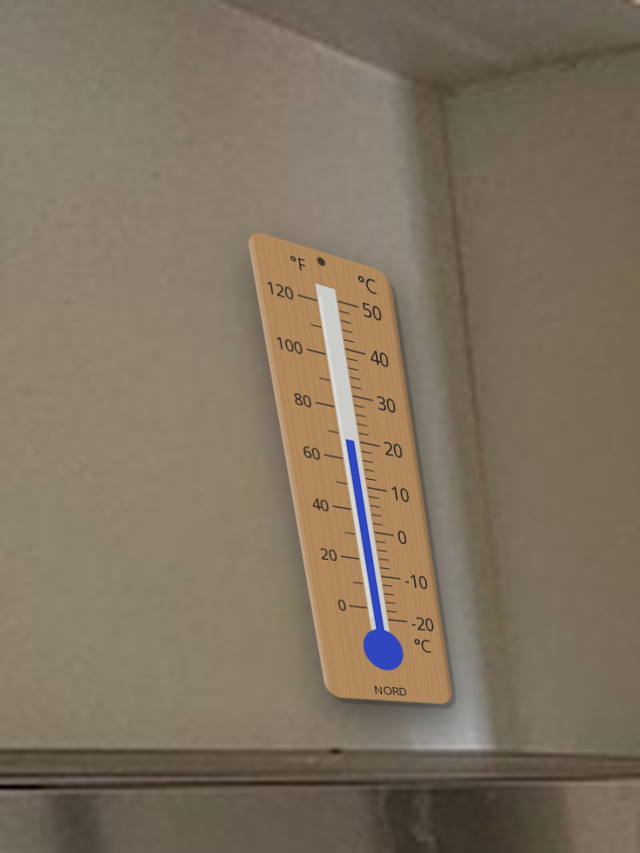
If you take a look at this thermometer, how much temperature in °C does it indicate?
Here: 20 °C
